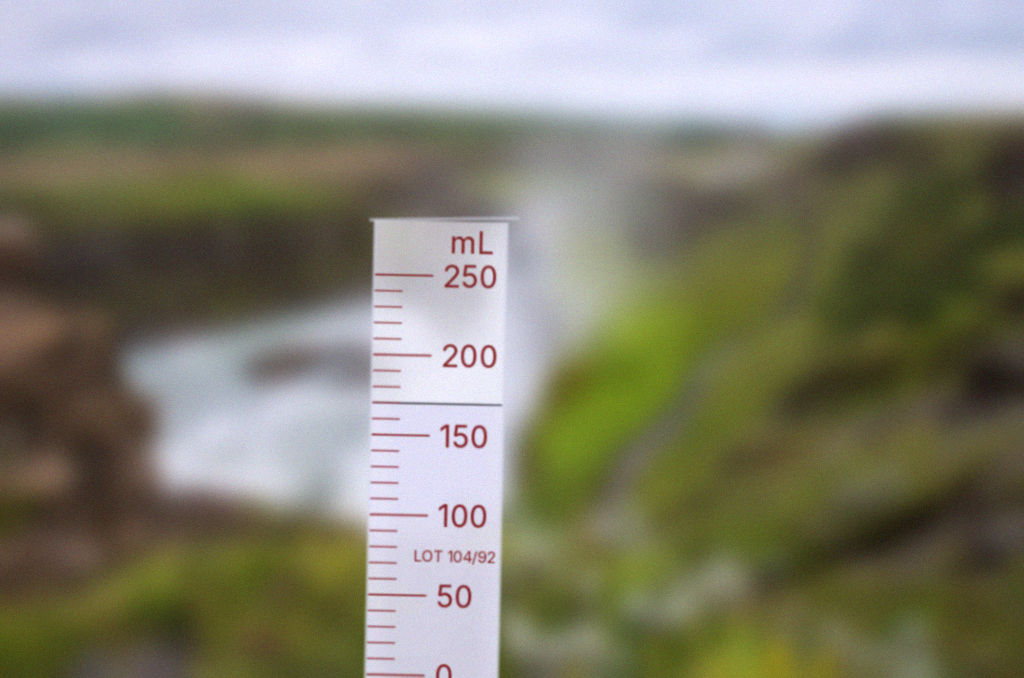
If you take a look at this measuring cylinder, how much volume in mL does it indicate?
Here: 170 mL
